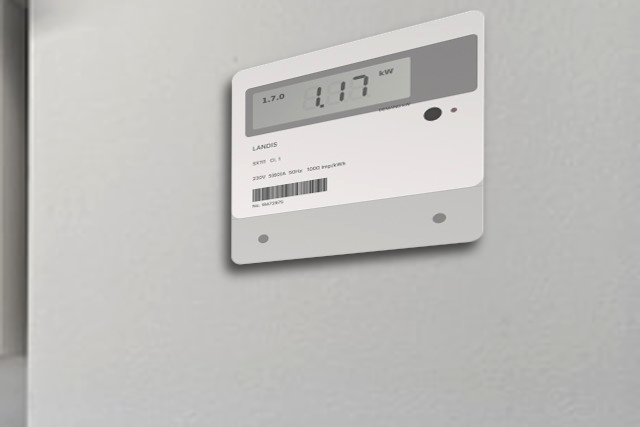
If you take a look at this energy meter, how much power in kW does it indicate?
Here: 1.17 kW
